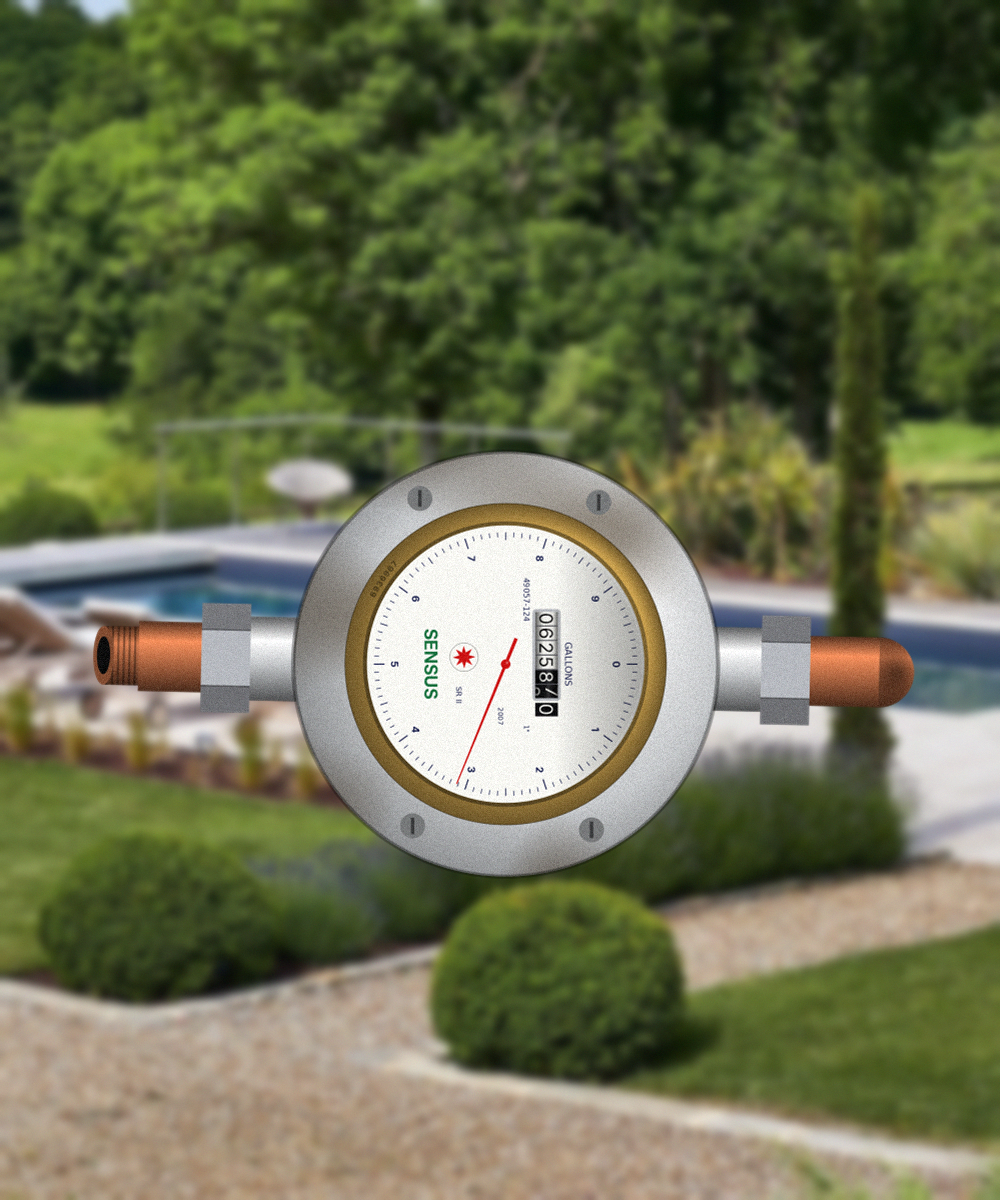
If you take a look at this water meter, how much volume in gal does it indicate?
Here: 625873.1 gal
